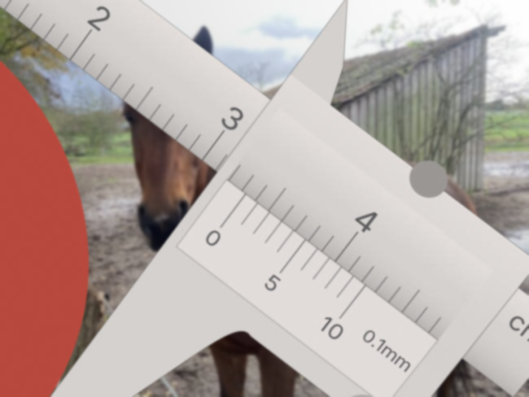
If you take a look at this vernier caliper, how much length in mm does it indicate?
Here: 33.3 mm
